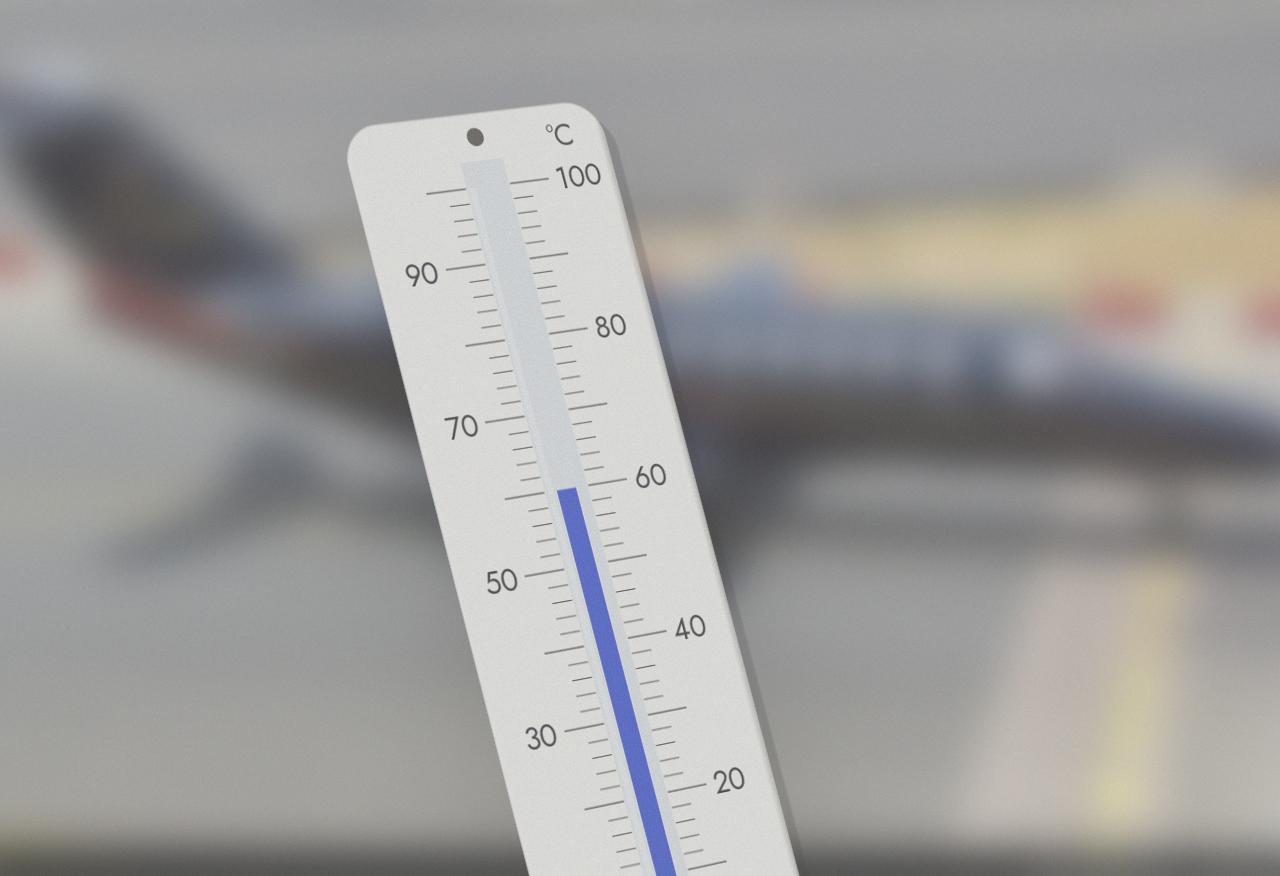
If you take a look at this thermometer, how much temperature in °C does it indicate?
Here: 60 °C
